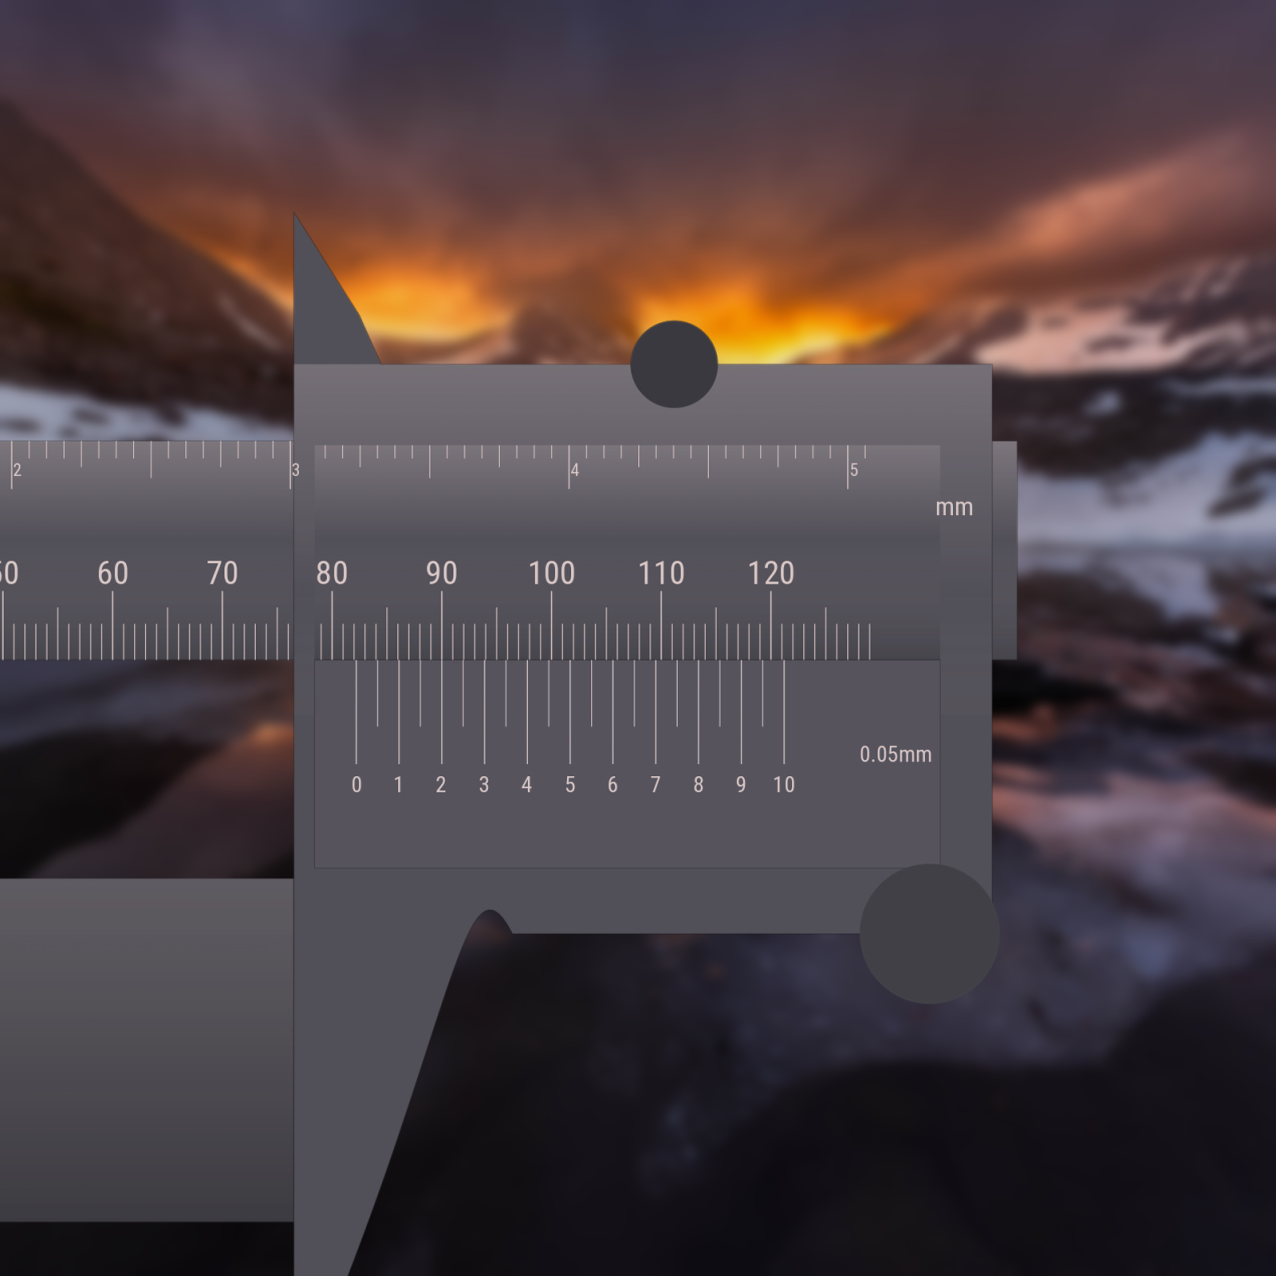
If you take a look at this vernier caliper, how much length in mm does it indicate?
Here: 82.2 mm
